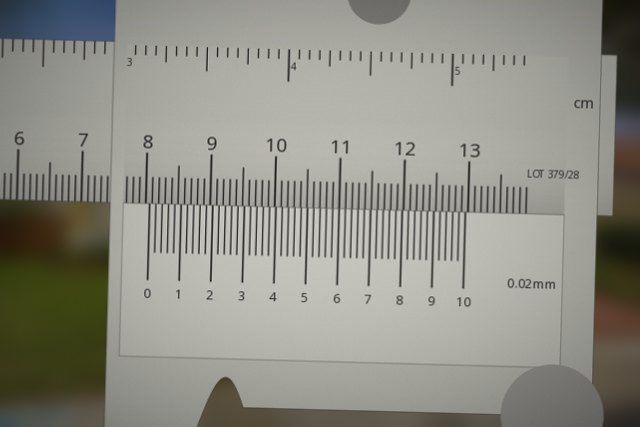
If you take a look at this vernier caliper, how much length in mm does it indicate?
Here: 80.6 mm
